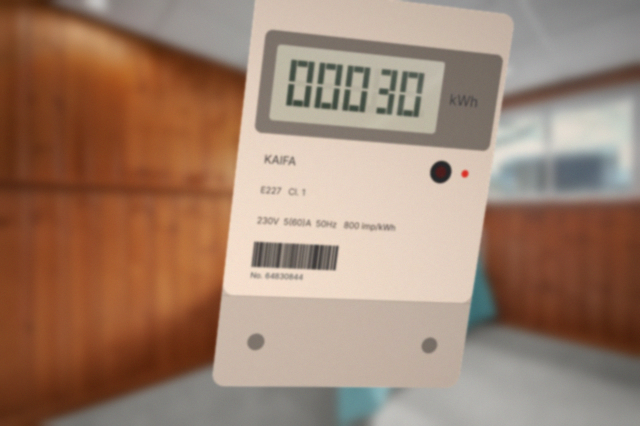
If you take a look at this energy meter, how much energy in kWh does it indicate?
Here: 30 kWh
